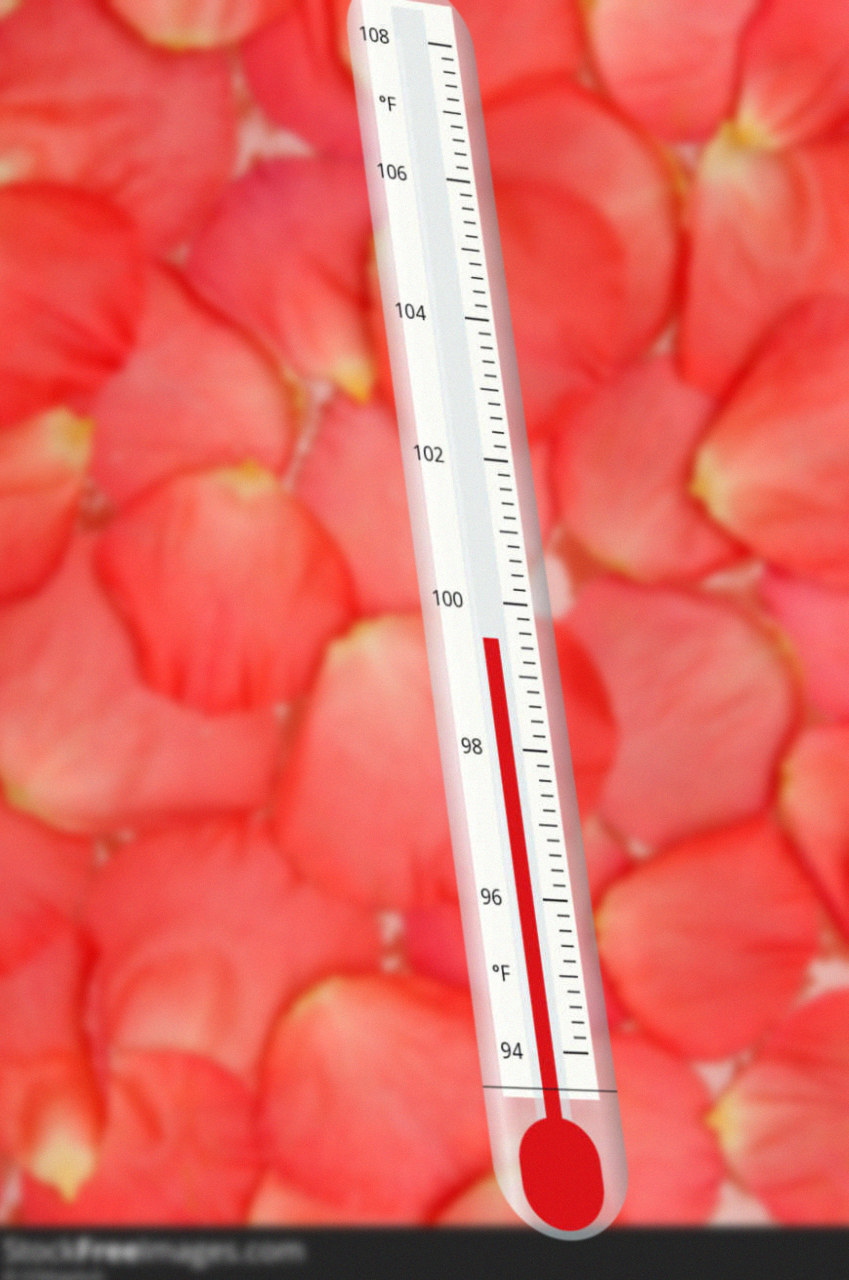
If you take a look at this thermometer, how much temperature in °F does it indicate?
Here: 99.5 °F
